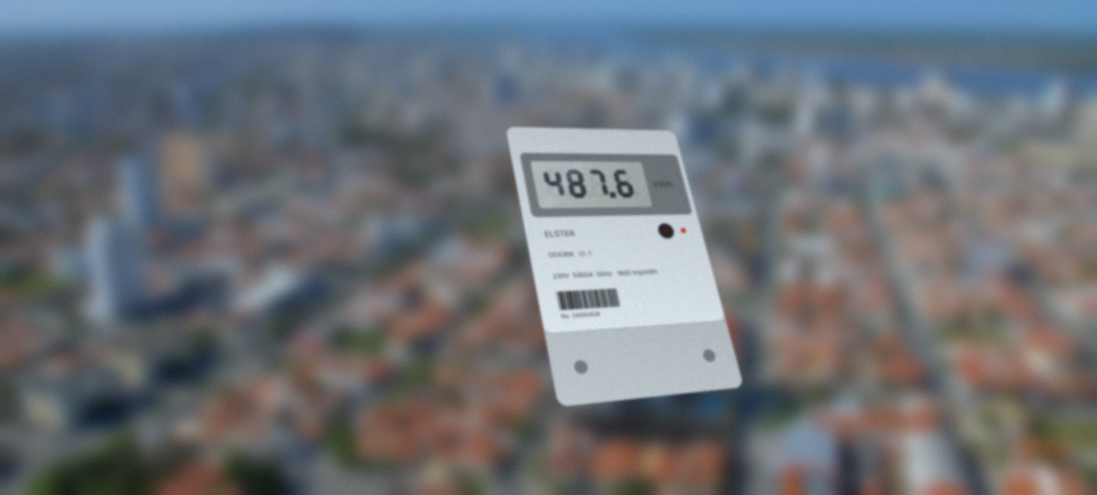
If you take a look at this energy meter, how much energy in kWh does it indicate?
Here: 487.6 kWh
